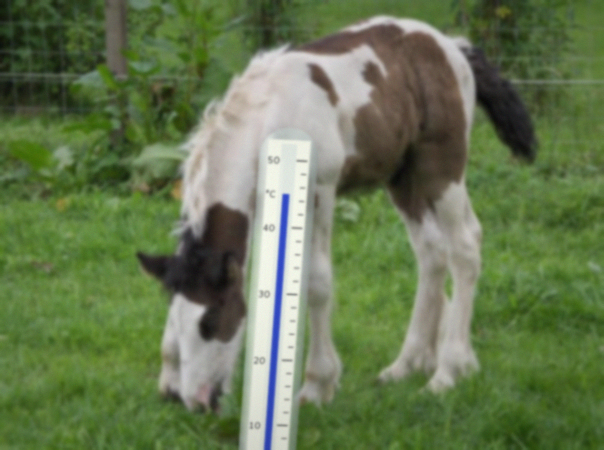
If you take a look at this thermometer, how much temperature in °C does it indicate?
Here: 45 °C
